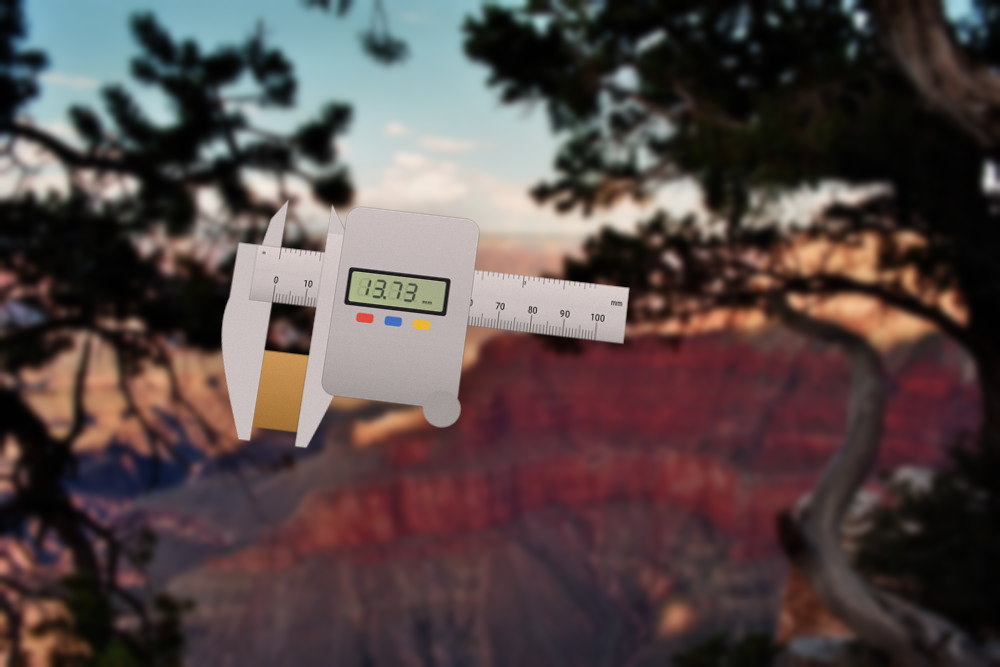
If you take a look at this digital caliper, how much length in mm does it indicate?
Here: 13.73 mm
